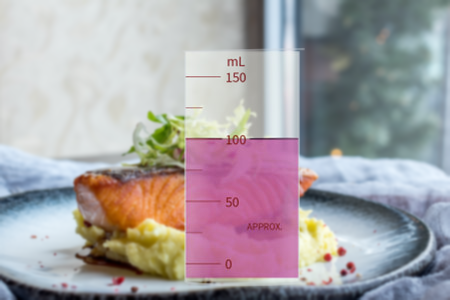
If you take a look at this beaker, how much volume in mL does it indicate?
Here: 100 mL
